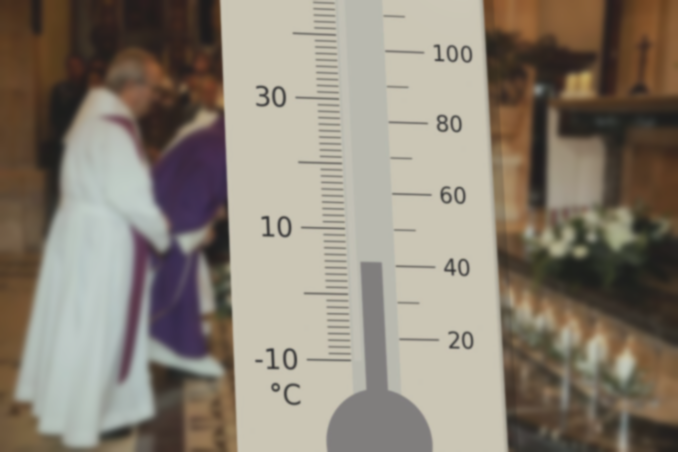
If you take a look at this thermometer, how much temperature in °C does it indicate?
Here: 5 °C
